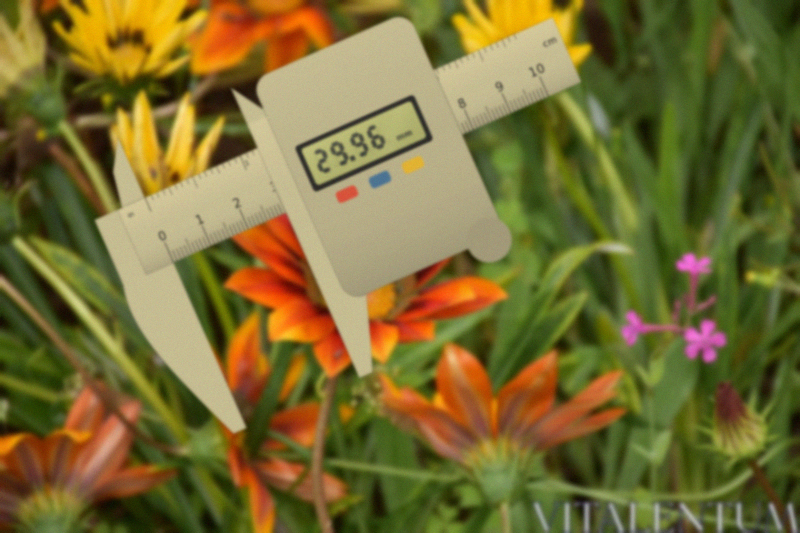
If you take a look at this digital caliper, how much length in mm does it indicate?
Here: 29.96 mm
